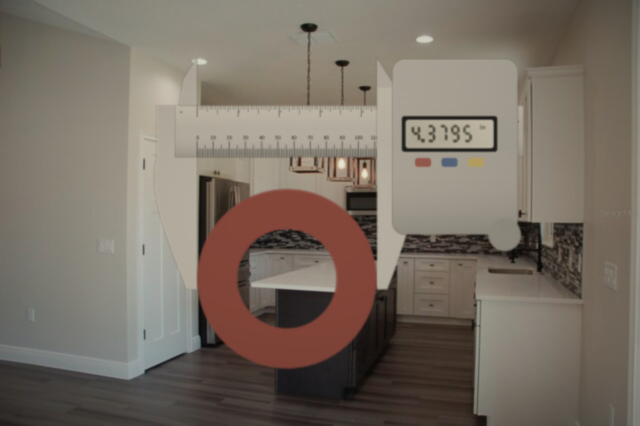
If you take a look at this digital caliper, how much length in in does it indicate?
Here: 4.3795 in
